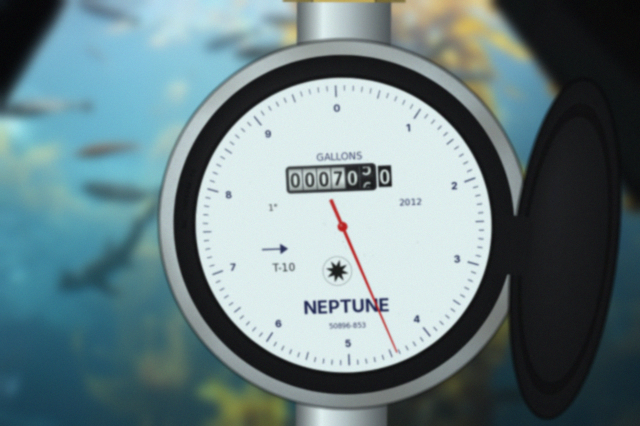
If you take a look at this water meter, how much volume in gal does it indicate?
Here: 7054.4 gal
